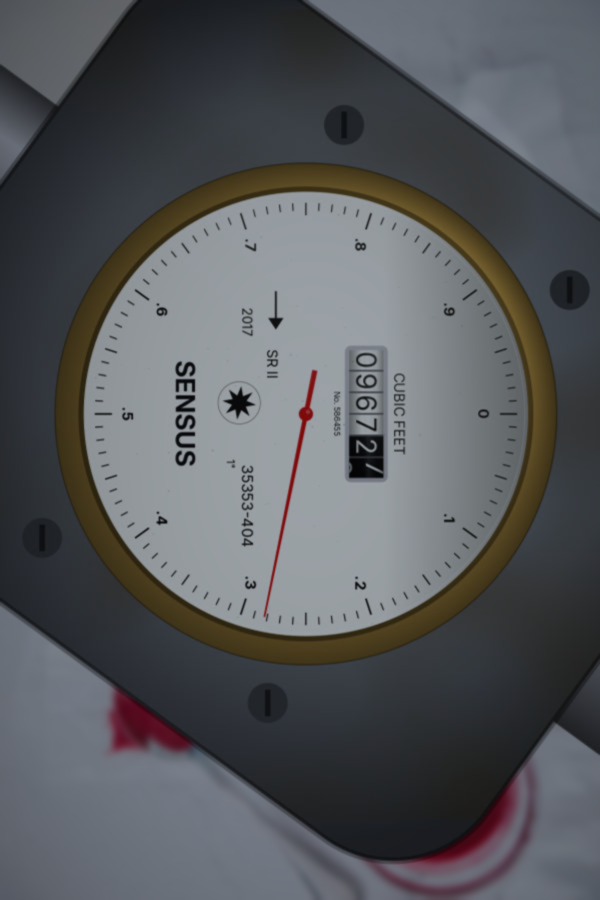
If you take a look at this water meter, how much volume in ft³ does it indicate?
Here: 96727.28 ft³
